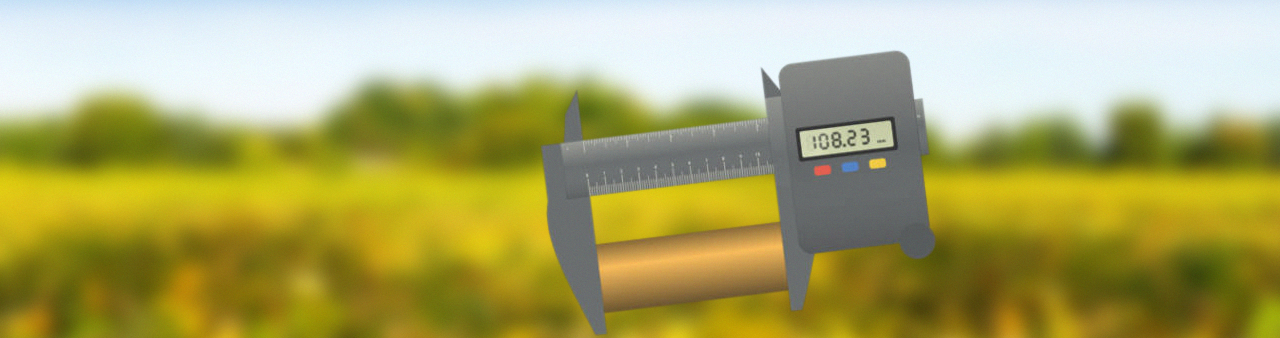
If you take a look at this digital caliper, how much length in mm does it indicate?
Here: 108.23 mm
